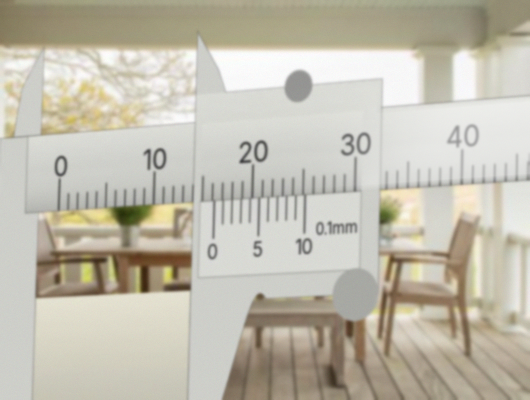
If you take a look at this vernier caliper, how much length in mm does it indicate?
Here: 16.2 mm
